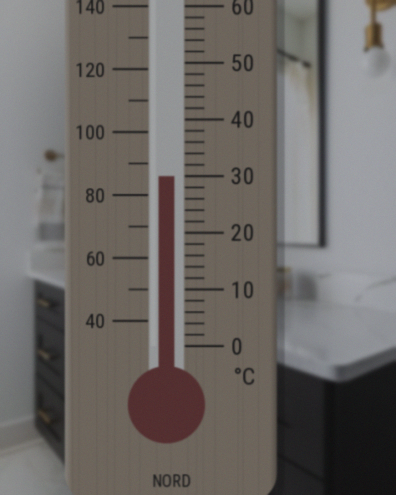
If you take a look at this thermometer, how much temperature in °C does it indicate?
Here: 30 °C
